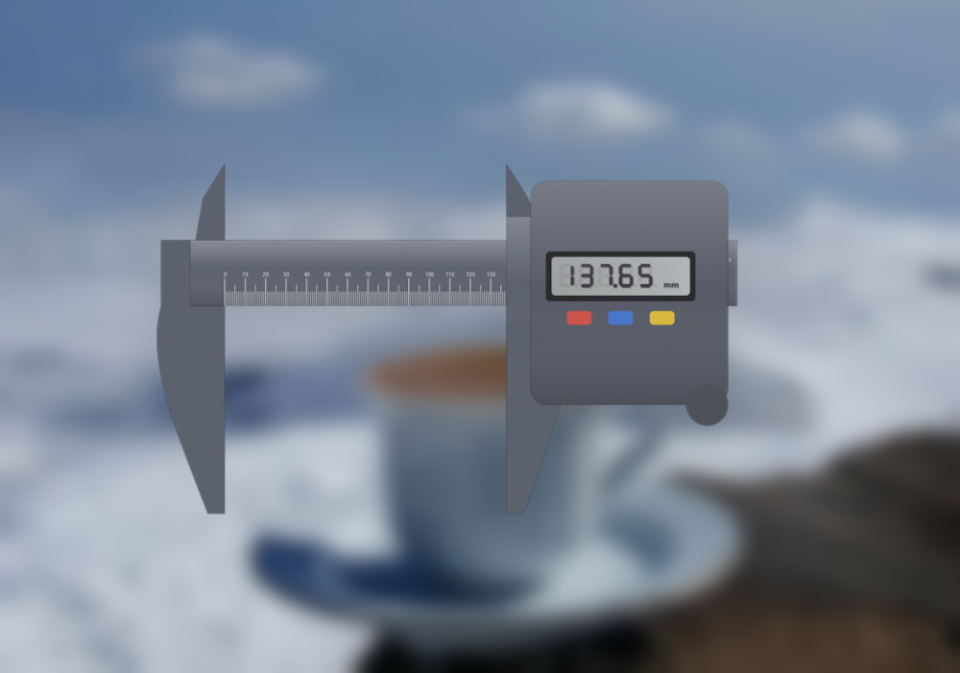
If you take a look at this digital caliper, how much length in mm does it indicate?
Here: 137.65 mm
